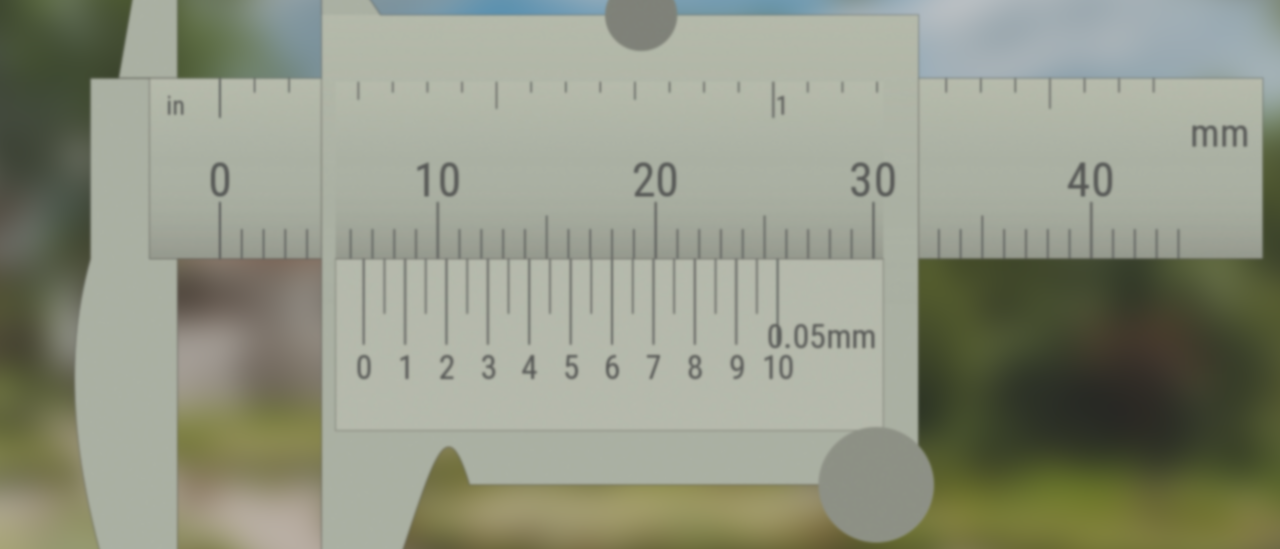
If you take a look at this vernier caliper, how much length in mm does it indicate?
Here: 6.6 mm
